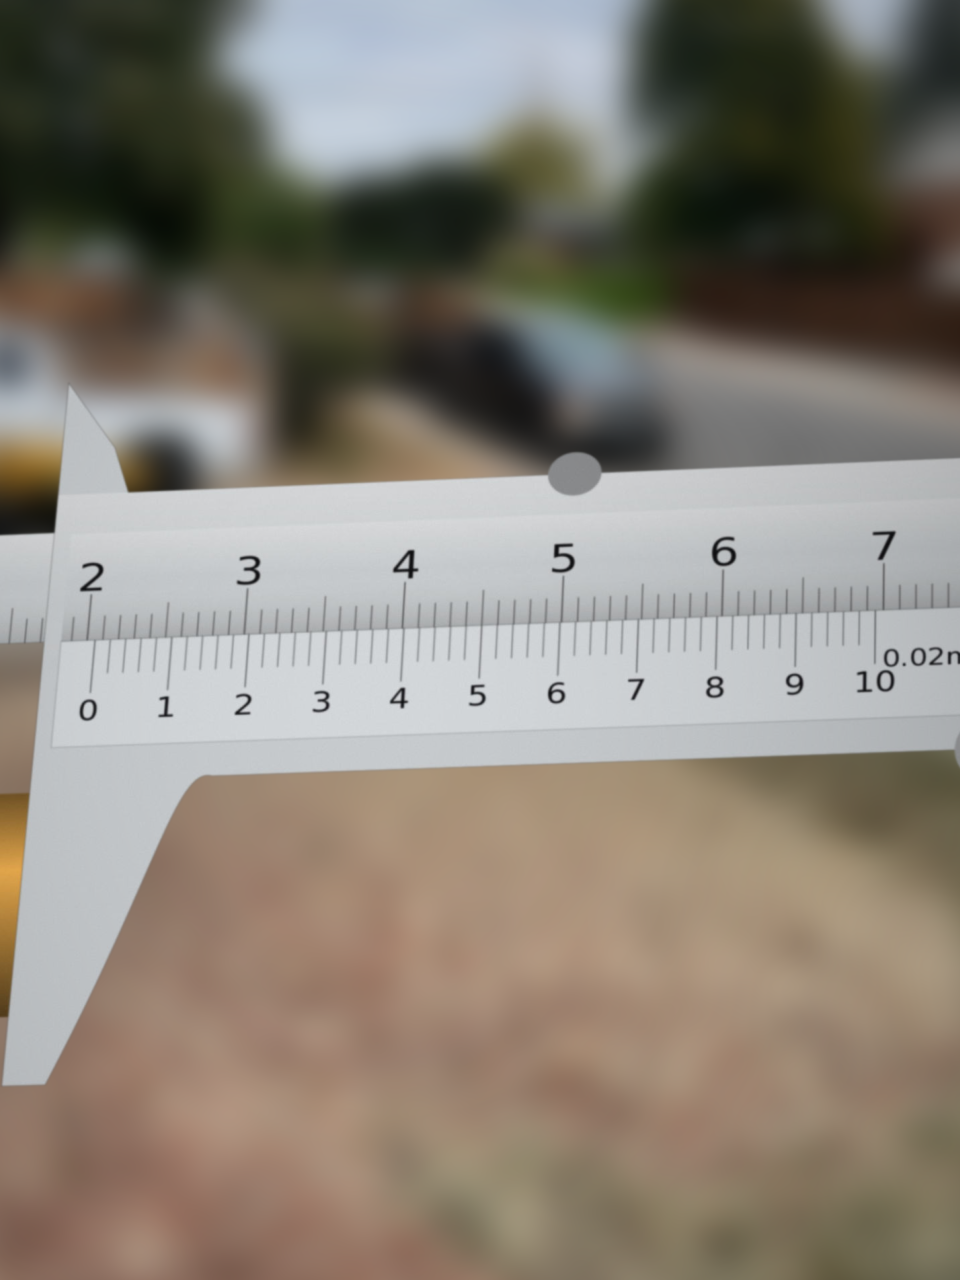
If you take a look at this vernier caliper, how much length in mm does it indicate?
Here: 20.5 mm
